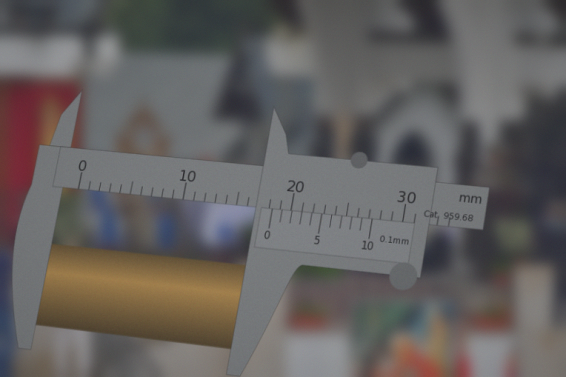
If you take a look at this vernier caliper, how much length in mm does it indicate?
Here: 18.3 mm
